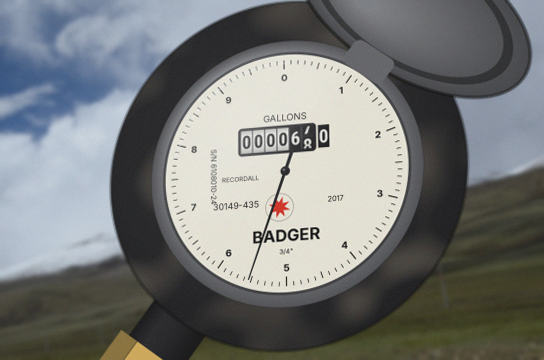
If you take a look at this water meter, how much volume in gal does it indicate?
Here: 675.5 gal
